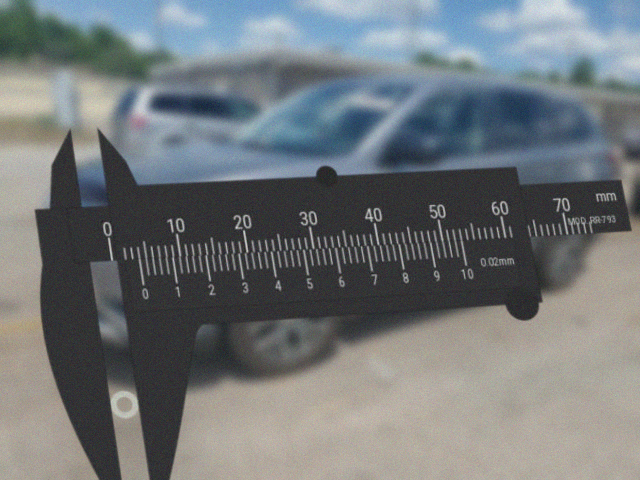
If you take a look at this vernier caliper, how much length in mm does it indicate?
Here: 4.0 mm
